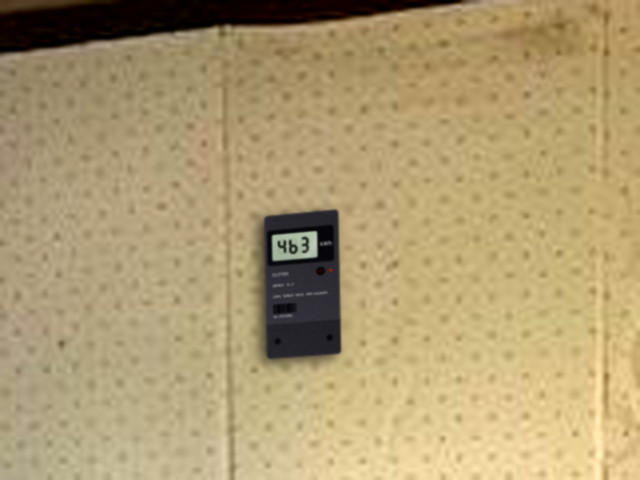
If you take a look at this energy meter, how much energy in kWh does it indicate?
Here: 463 kWh
